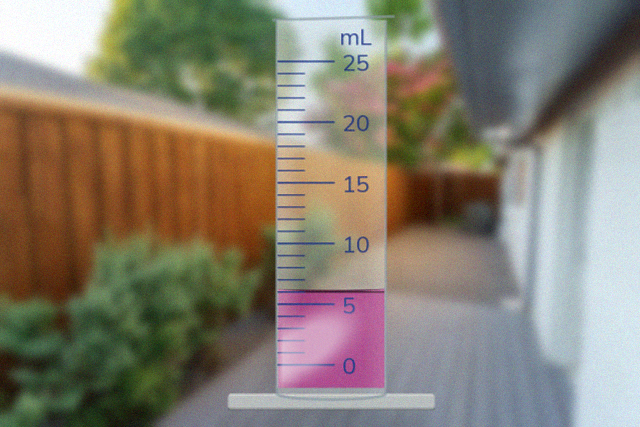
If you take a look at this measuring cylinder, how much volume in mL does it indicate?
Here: 6 mL
